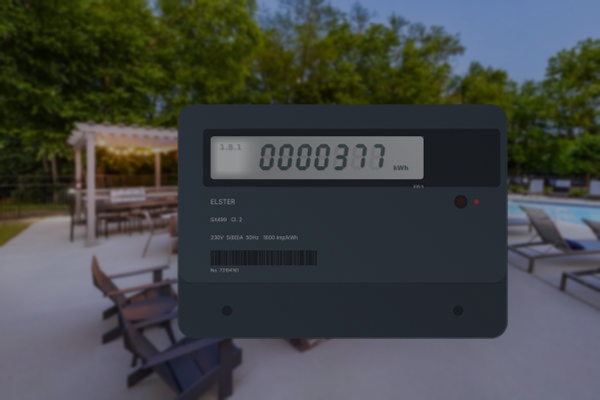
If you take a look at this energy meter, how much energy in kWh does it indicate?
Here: 377 kWh
